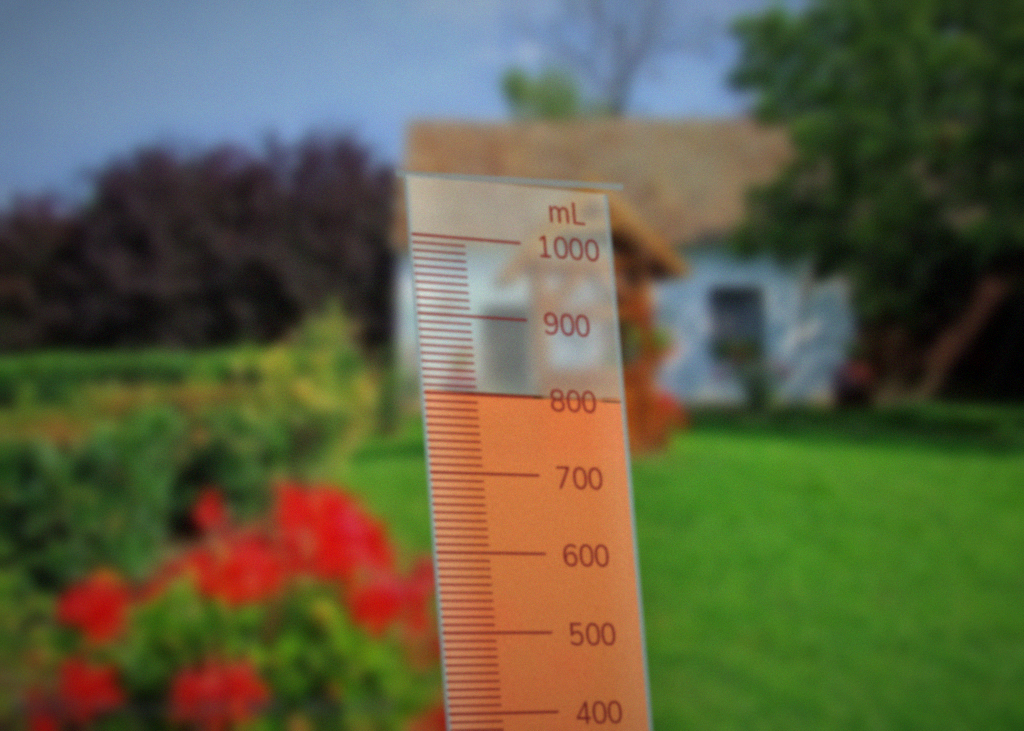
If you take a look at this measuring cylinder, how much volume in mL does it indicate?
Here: 800 mL
